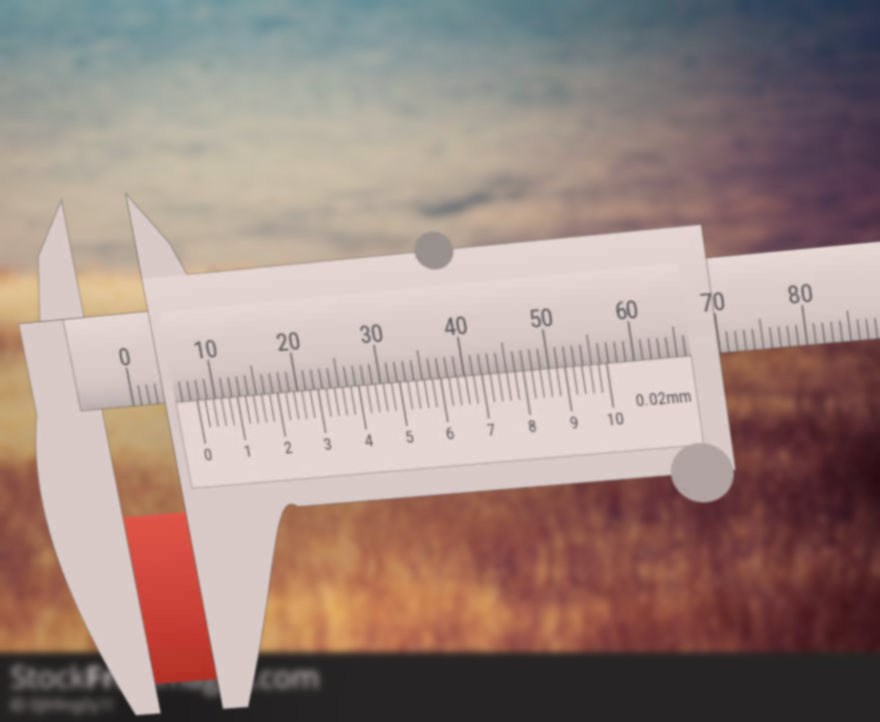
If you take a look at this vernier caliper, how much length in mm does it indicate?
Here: 7.8 mm
